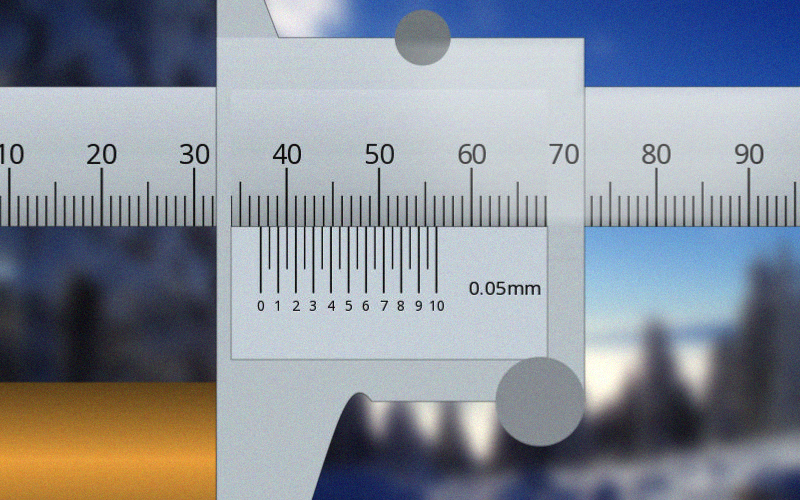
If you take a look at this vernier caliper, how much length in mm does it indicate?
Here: 37.2 mm
